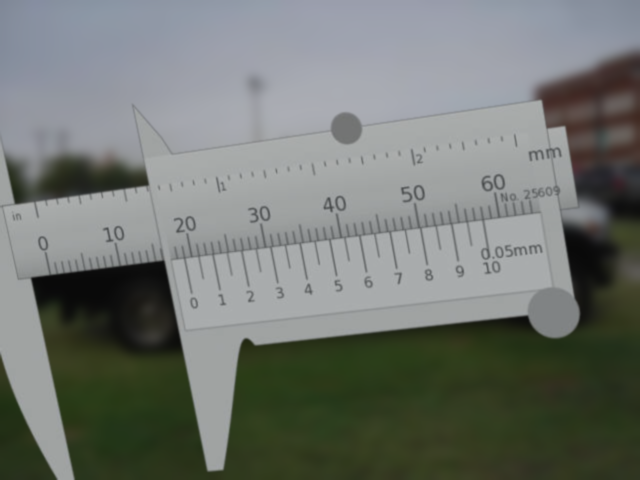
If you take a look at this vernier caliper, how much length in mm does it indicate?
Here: 19.0 mm
